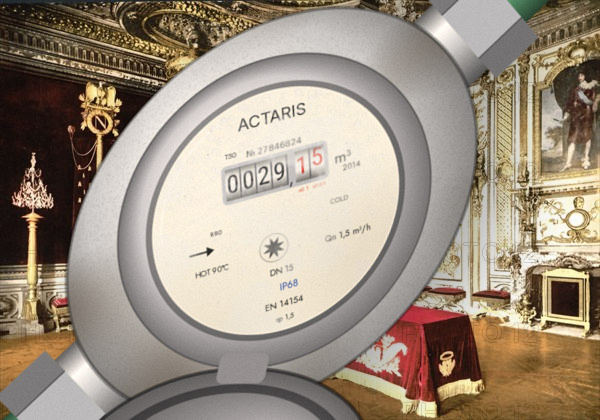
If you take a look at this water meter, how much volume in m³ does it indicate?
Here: 29.15 m³
